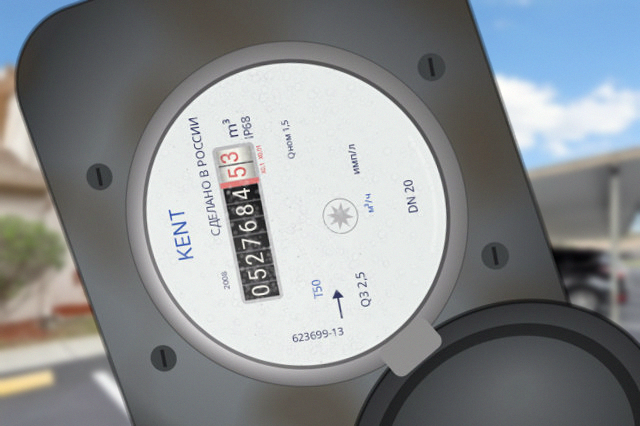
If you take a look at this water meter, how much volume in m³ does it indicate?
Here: 527684.53 m³
